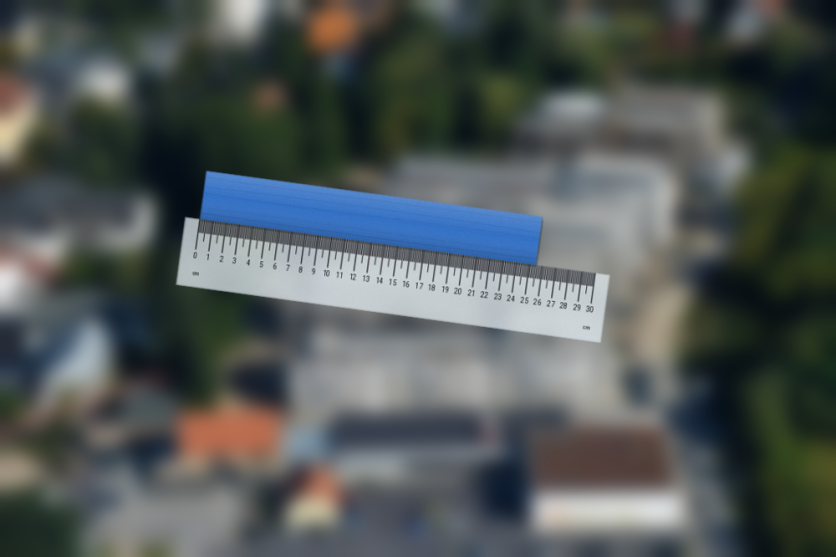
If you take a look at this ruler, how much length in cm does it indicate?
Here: 25.5 cm
